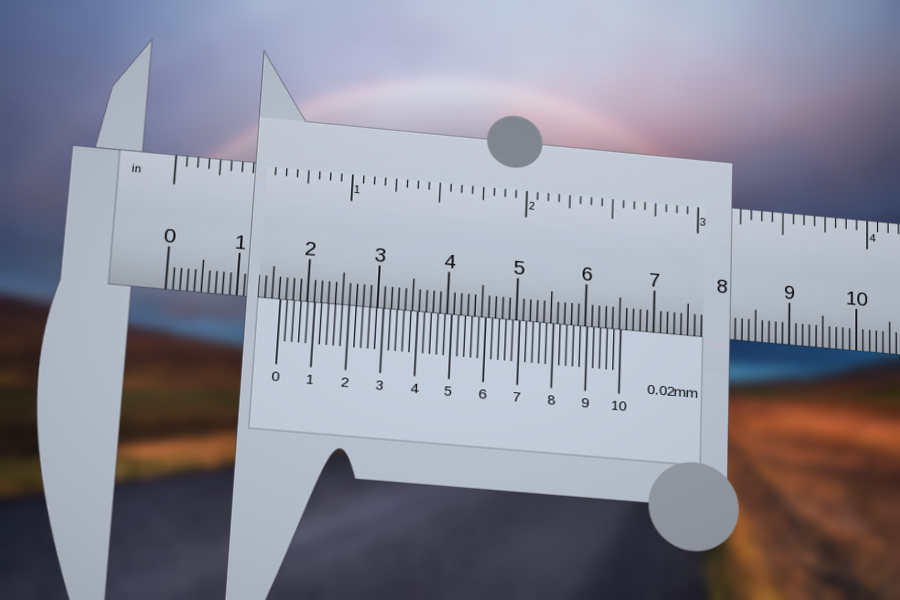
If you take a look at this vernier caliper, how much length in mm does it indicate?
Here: 16.2 mm
